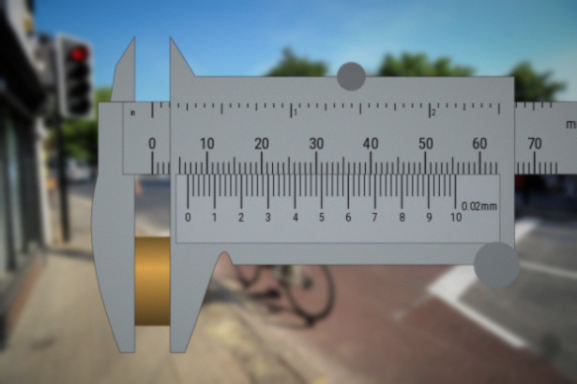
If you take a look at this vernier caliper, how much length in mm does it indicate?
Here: 6.5 mm
